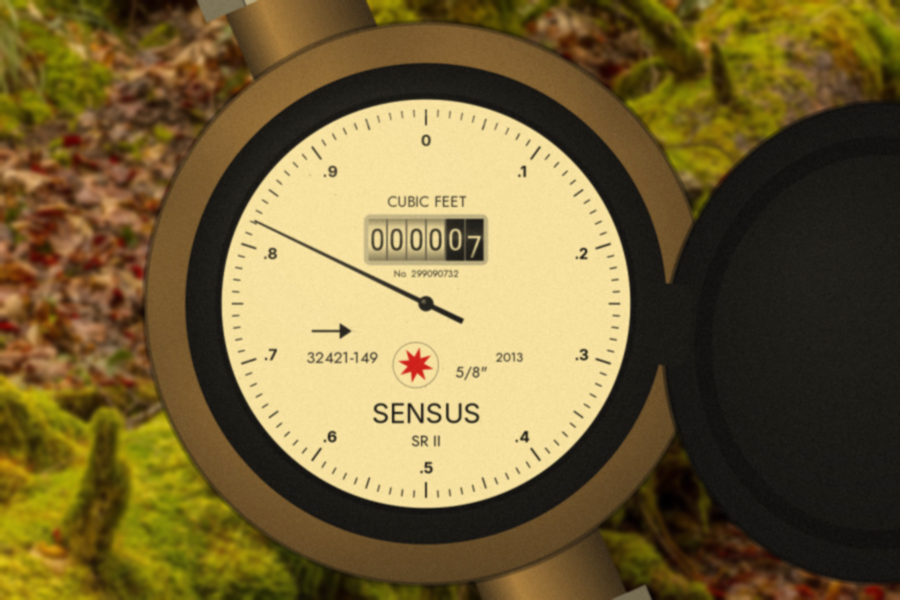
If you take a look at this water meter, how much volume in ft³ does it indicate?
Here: 6.82 ft³
